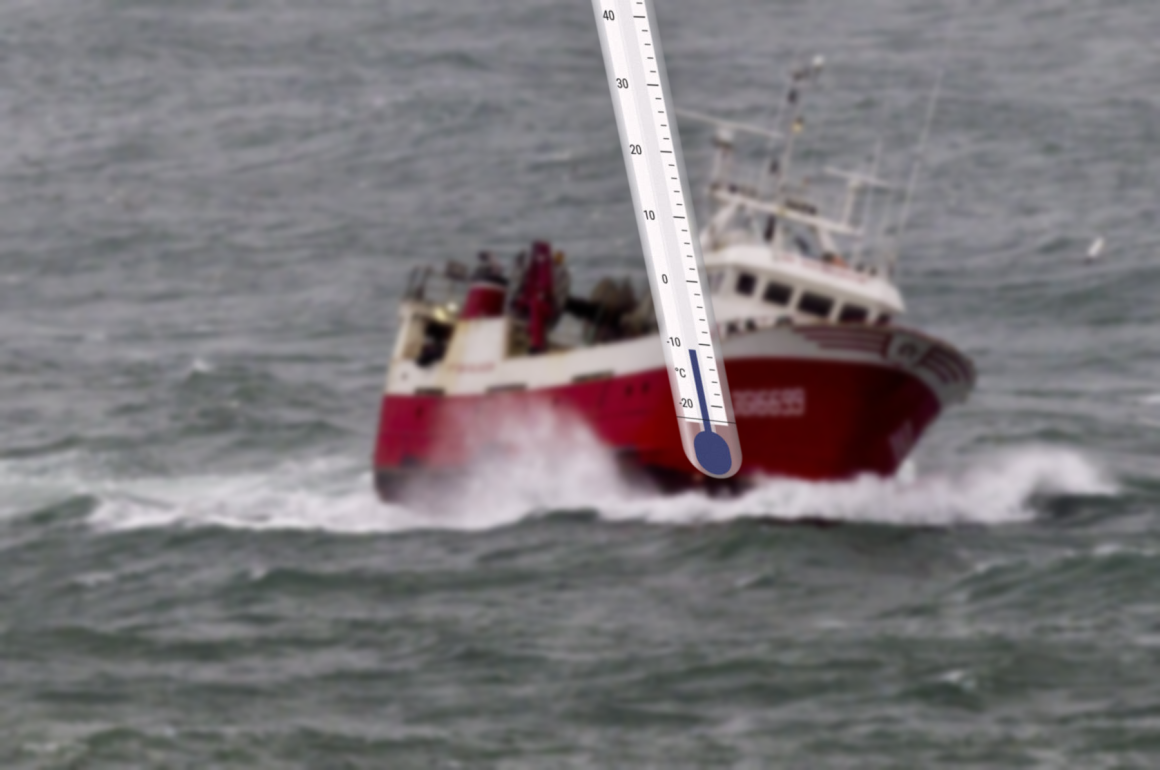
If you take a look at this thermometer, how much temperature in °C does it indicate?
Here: -11 °C
